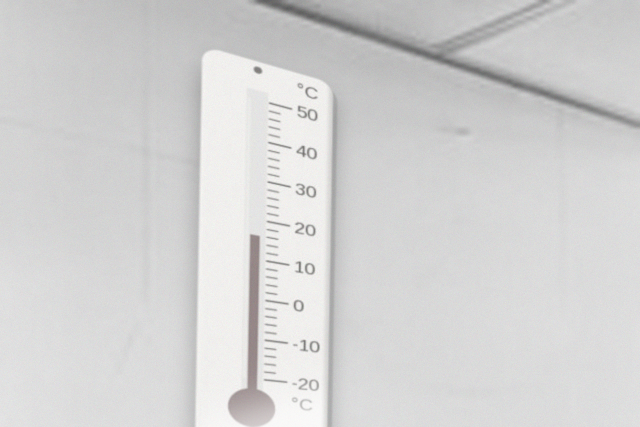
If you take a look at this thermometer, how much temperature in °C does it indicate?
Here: 16 °C
